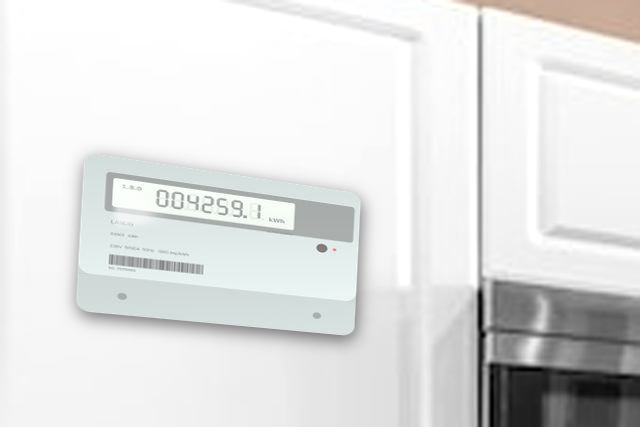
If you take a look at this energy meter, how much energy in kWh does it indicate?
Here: 4259.1 kWh
